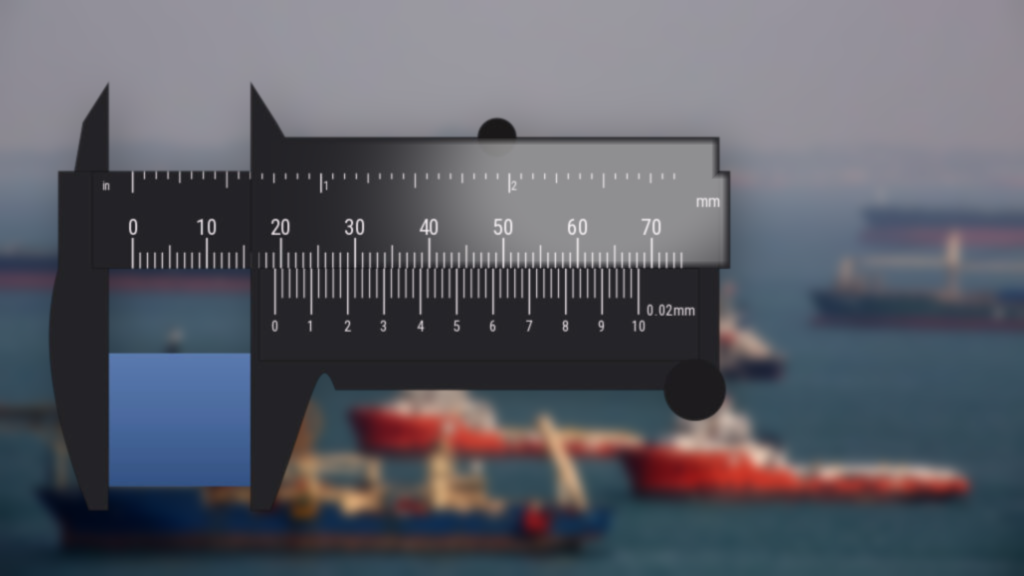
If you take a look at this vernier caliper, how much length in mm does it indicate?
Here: 19.2 mm
